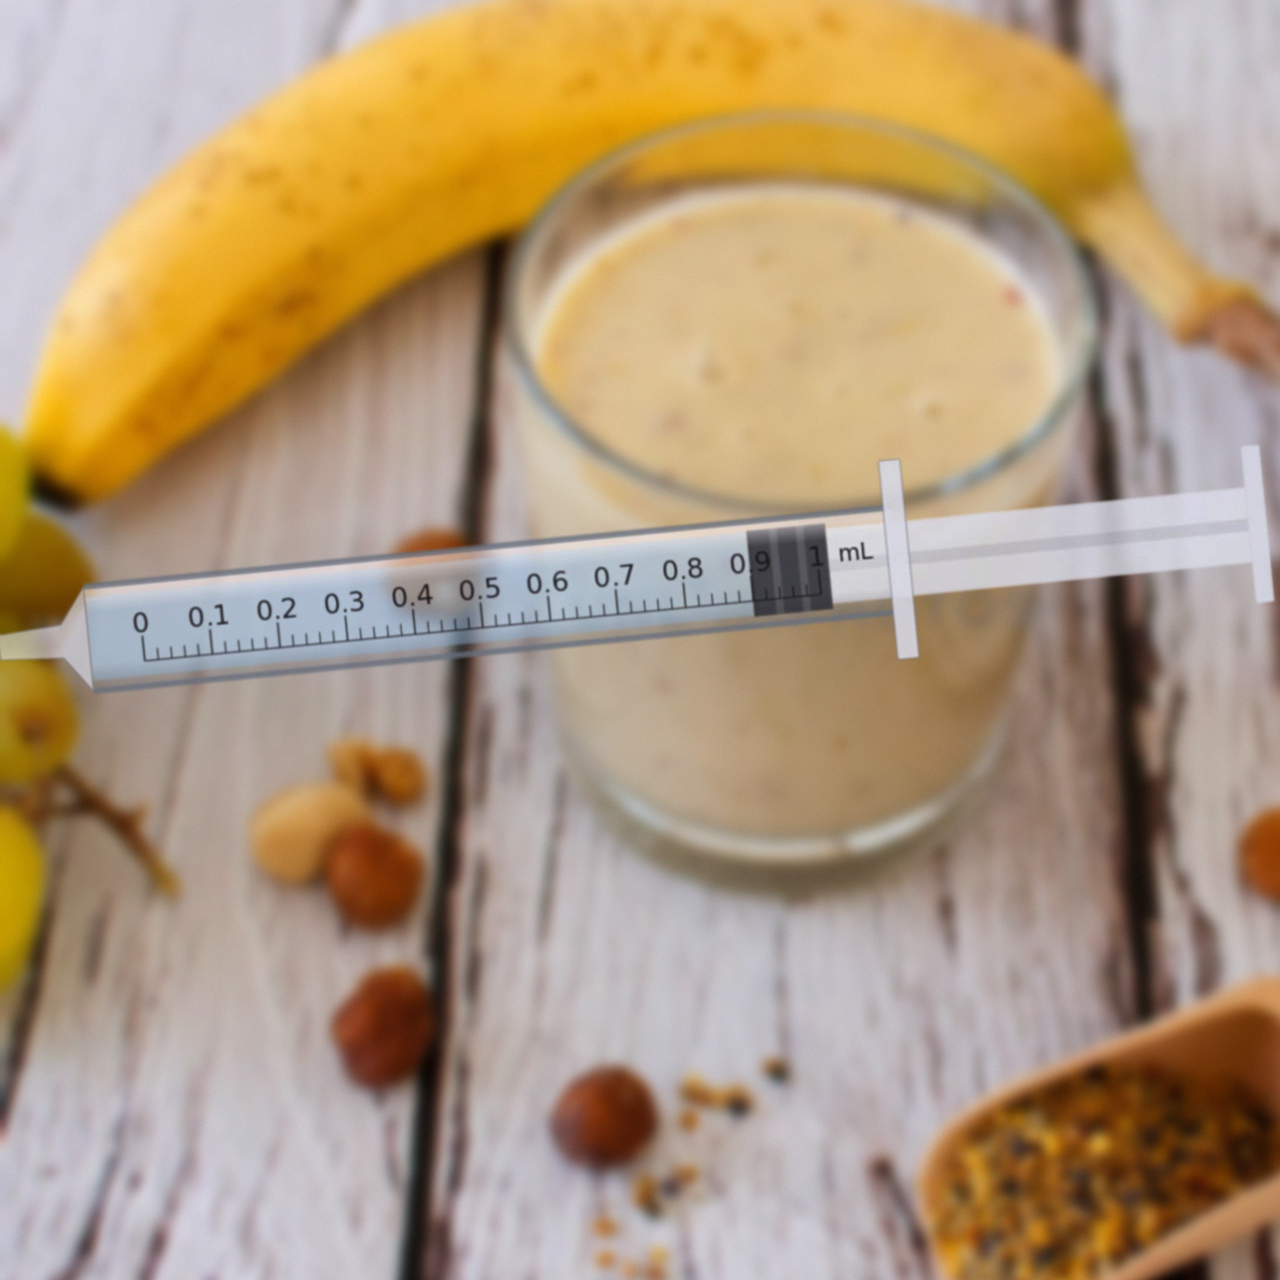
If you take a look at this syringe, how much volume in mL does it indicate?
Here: 0.9 mL
